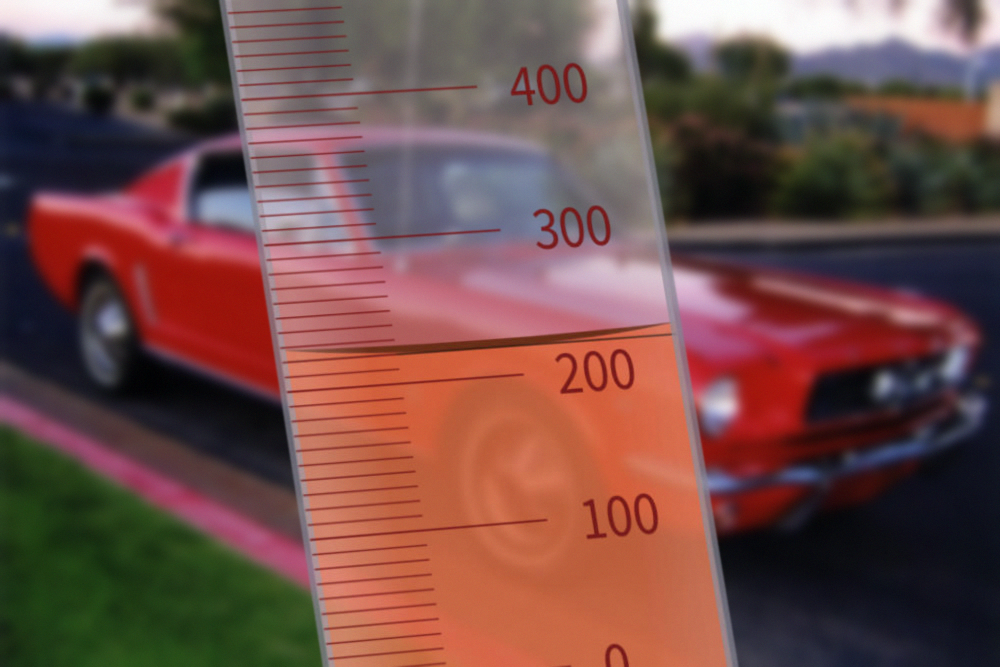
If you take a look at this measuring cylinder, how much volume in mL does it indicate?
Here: 220 mL
